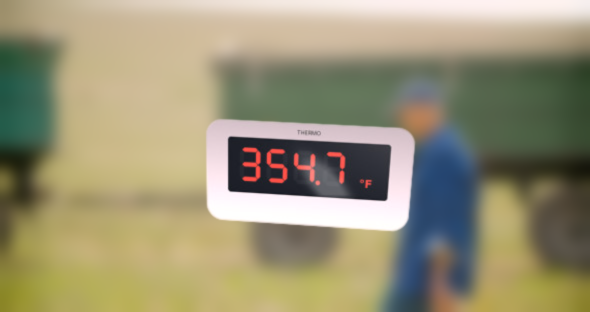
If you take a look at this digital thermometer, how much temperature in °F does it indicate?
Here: 354.7 °F
